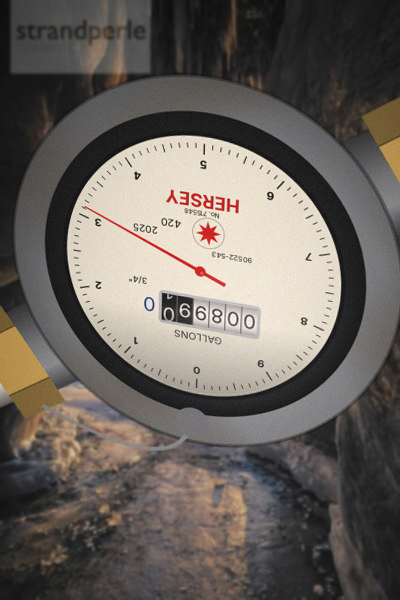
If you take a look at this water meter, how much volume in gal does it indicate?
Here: 89903.1 gal
